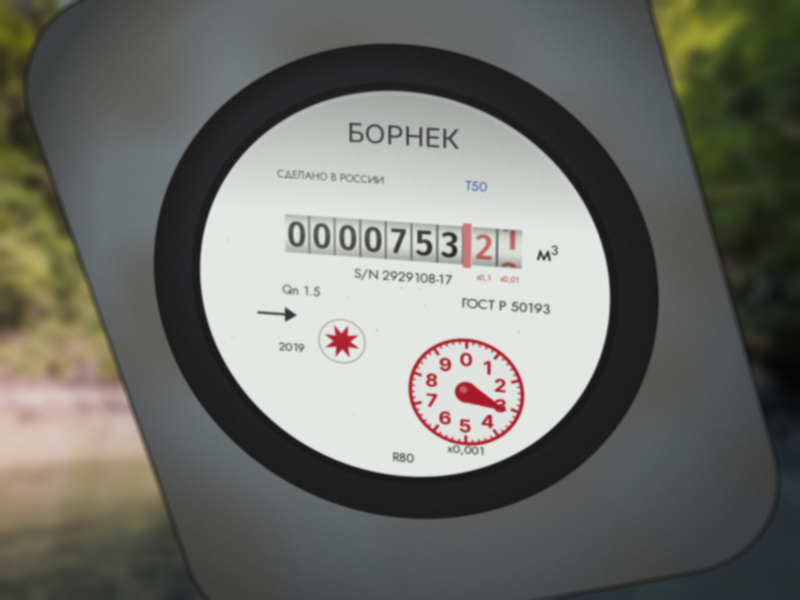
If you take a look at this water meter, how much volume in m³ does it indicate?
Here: 753.213 m³
